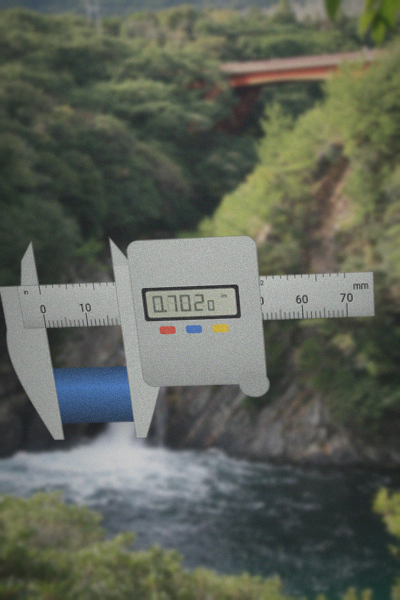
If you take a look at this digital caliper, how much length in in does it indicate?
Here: 0.7020 in
